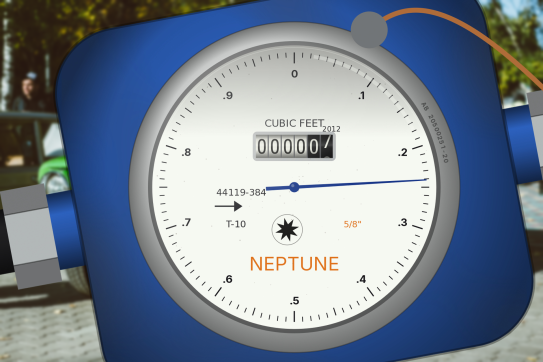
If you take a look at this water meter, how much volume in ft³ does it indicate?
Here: 7.24 ft³
